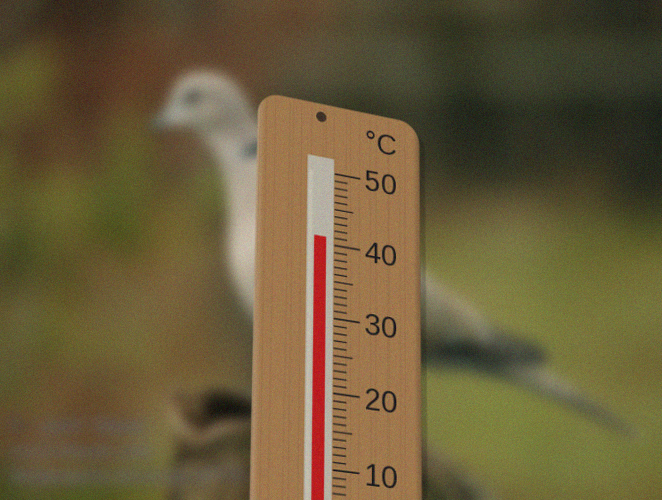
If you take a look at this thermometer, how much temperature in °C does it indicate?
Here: 41 °C
